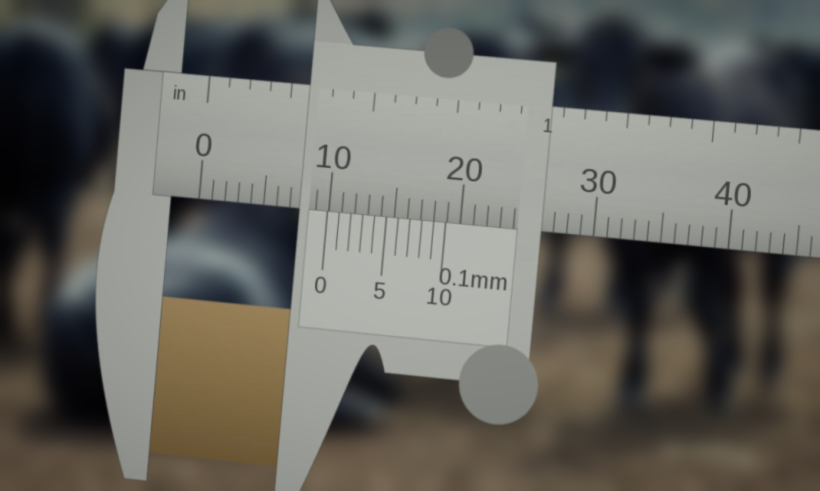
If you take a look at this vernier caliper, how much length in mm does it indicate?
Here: 9.9 mm
